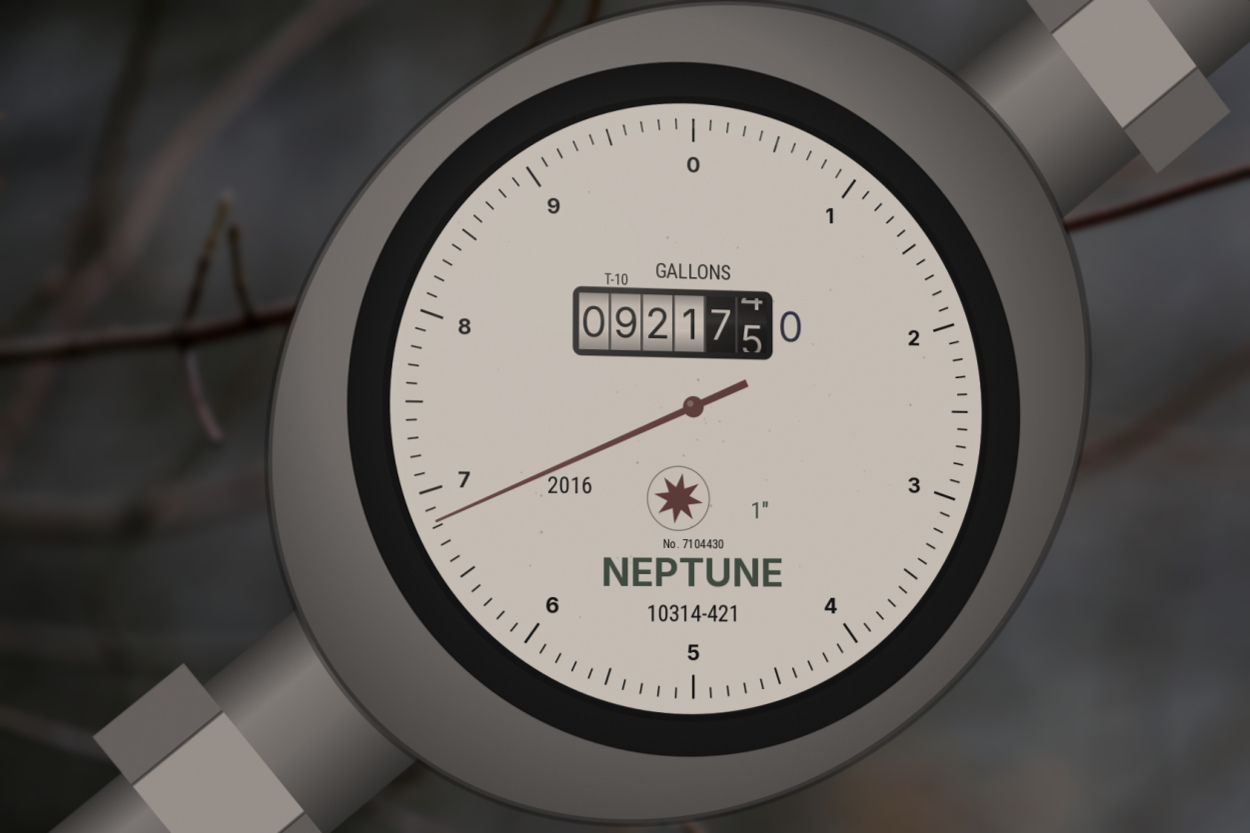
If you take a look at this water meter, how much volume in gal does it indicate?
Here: 921746.8 gal
